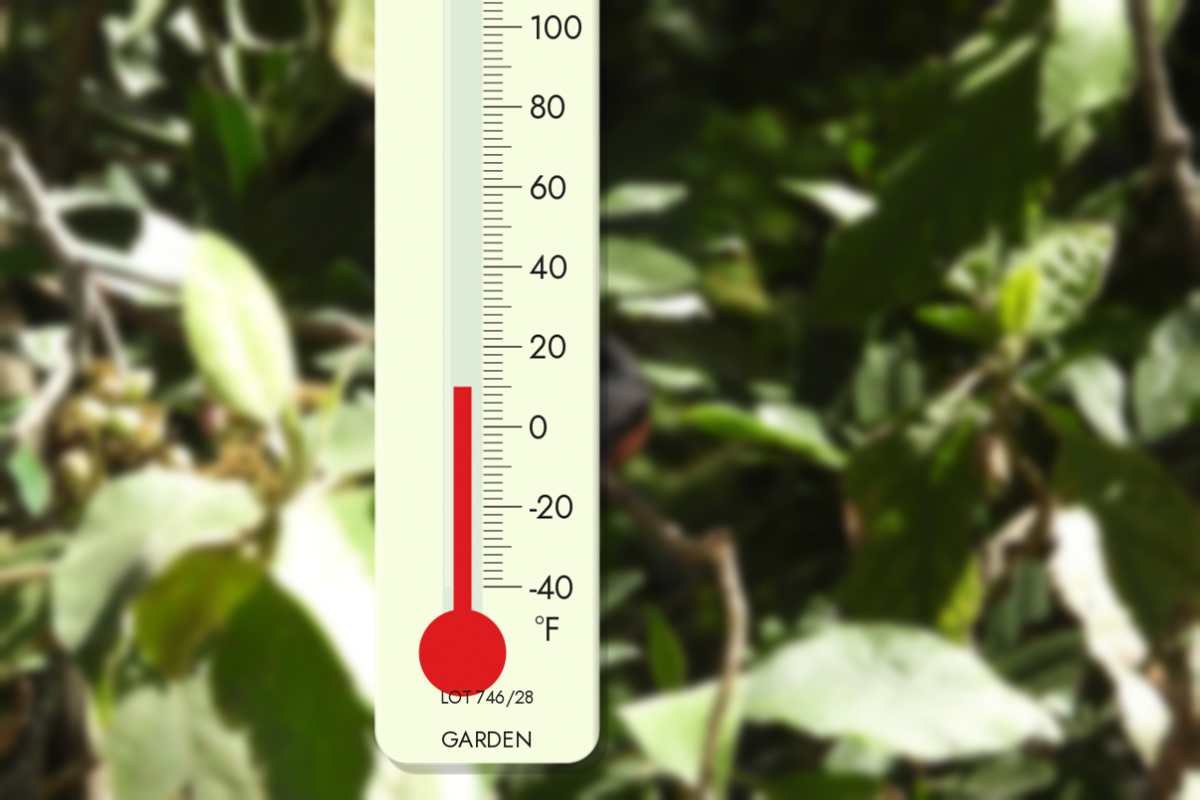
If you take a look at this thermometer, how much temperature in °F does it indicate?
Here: 10 °F
